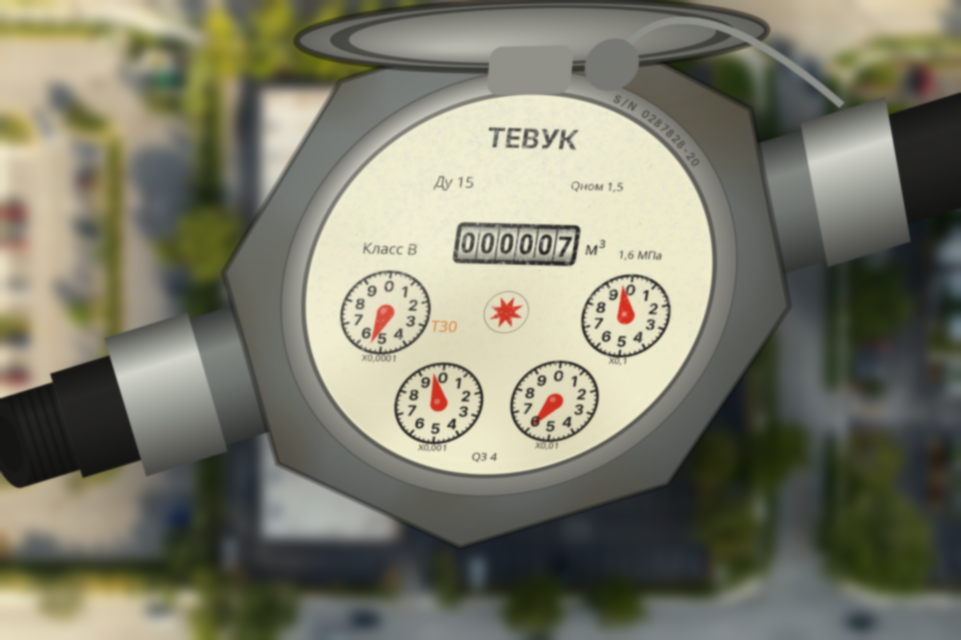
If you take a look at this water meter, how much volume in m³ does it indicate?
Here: 6.9595 m³
